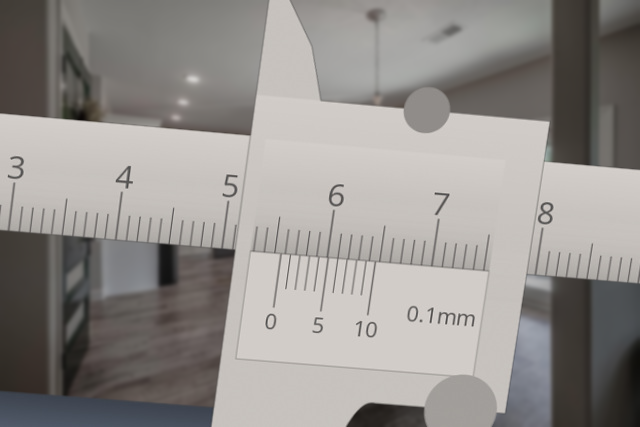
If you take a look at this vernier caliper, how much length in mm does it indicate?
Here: 55.6 mm
